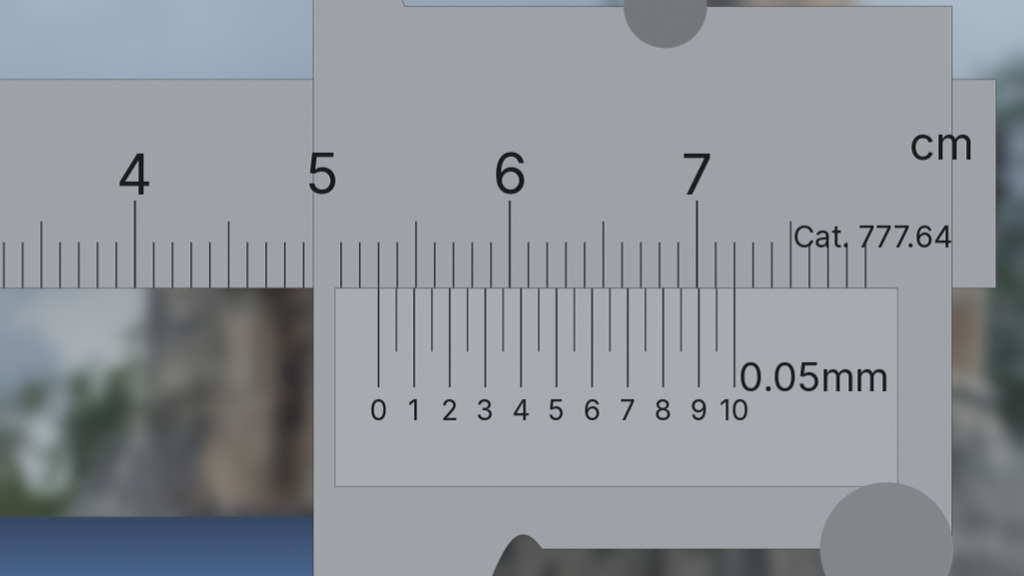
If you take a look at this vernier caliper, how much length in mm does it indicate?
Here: 53.0 mm
